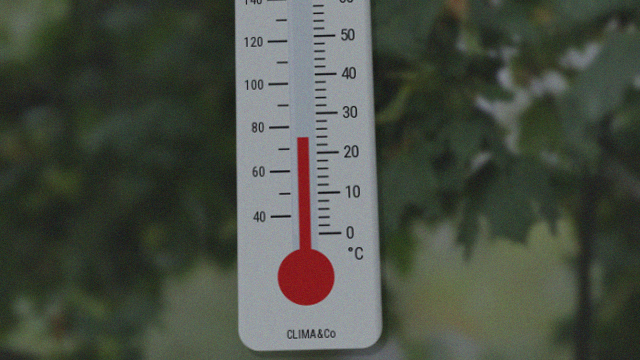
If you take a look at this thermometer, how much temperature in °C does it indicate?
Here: 24 °C
